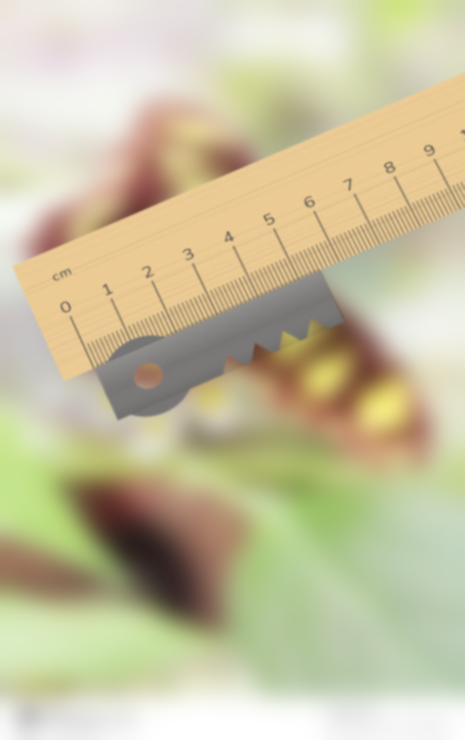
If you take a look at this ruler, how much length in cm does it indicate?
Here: 5.5 cm
